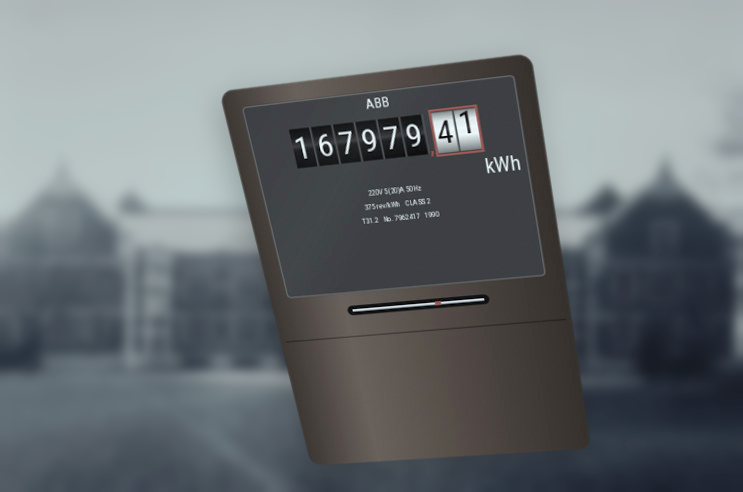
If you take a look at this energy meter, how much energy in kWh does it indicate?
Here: 167979.41 kWh
